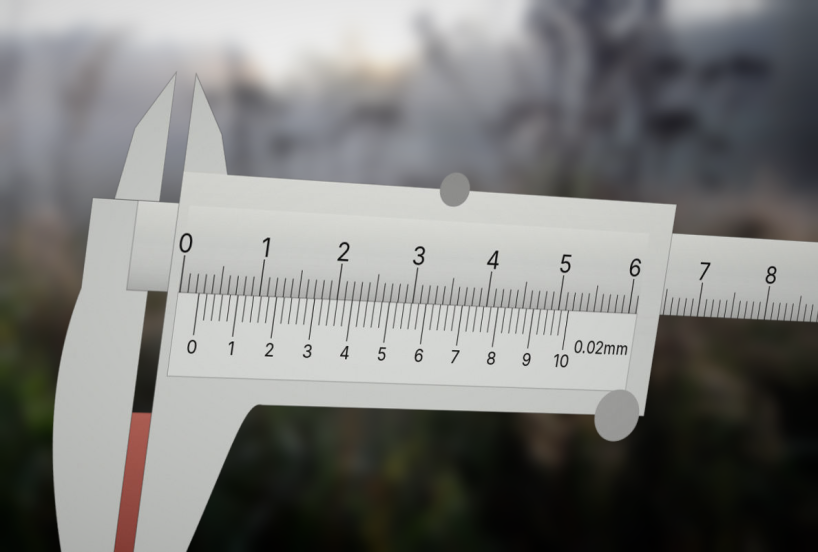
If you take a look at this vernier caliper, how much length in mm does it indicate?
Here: 2.4 mm
